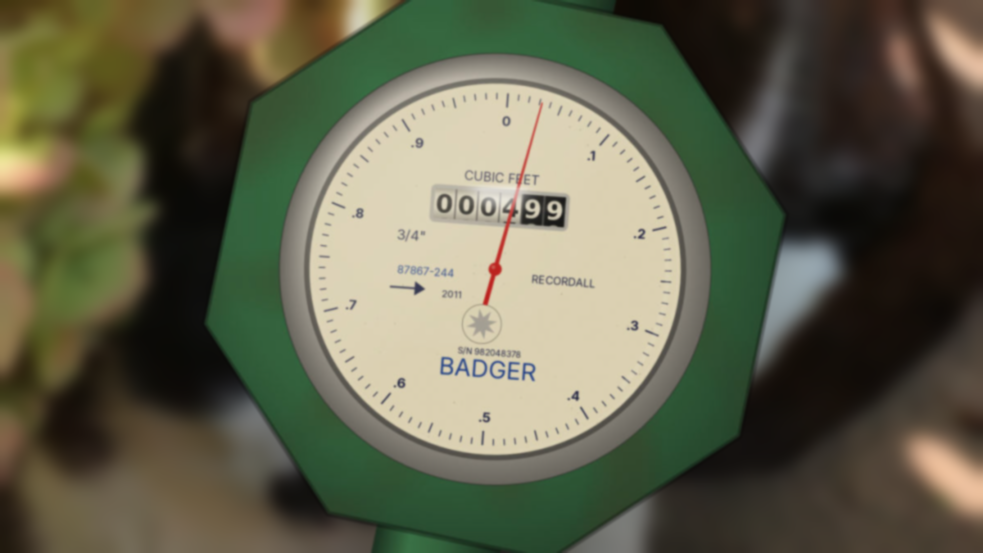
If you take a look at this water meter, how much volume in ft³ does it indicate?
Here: 499.03 ft³
